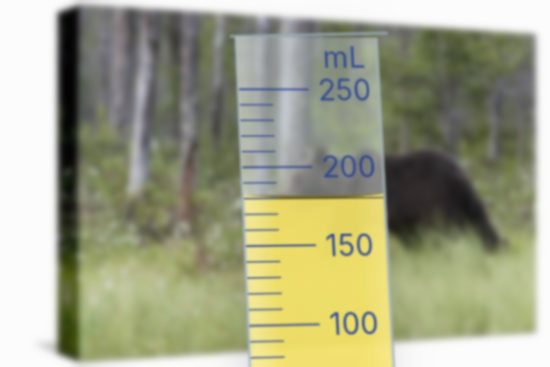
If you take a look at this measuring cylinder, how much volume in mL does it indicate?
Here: 180 mL
